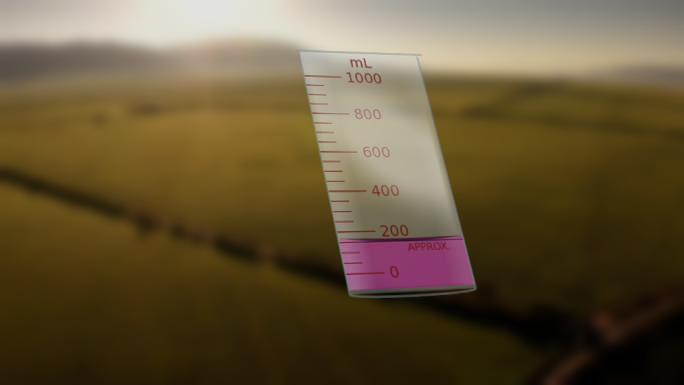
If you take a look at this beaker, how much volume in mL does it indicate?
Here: 150 mL
